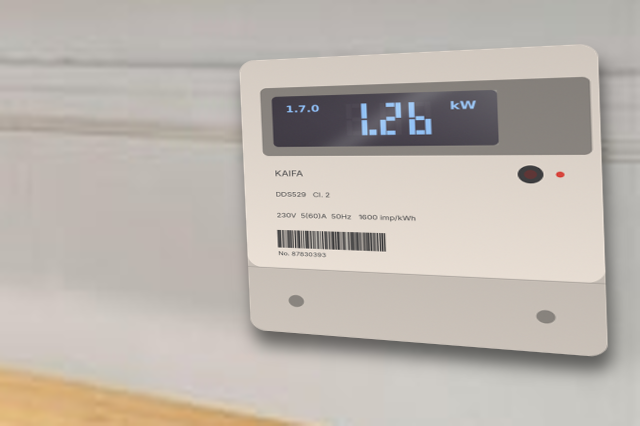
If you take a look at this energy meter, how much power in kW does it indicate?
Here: 1.26 kW
